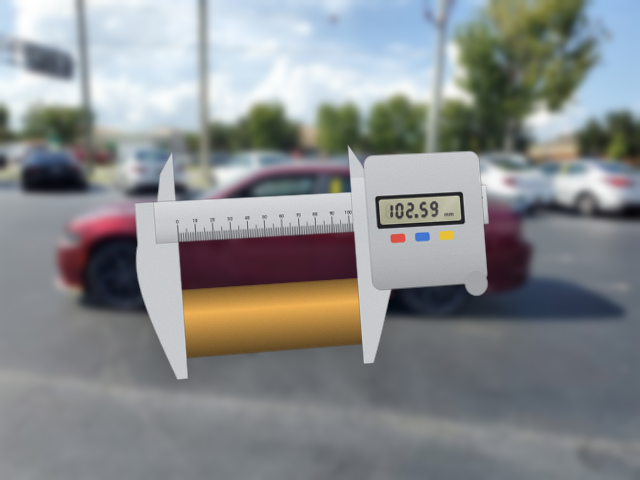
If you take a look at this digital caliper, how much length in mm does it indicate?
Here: 102.59 mm
